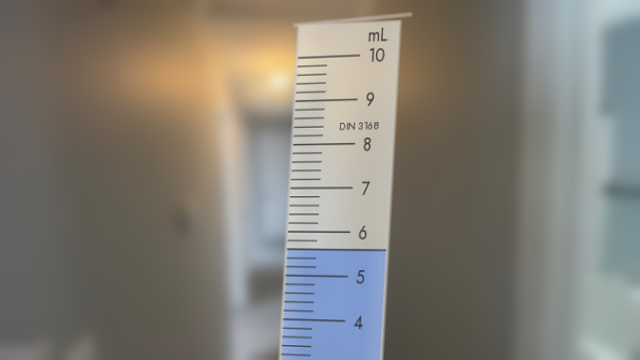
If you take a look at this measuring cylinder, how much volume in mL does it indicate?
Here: 5.6 mL
